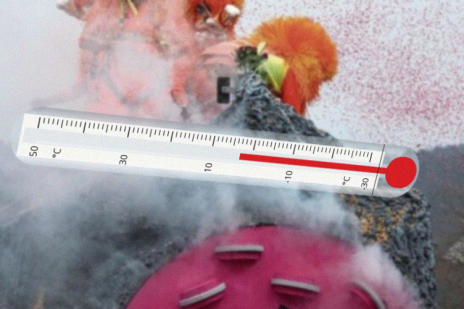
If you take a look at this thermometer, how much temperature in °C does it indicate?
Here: 3 °C
